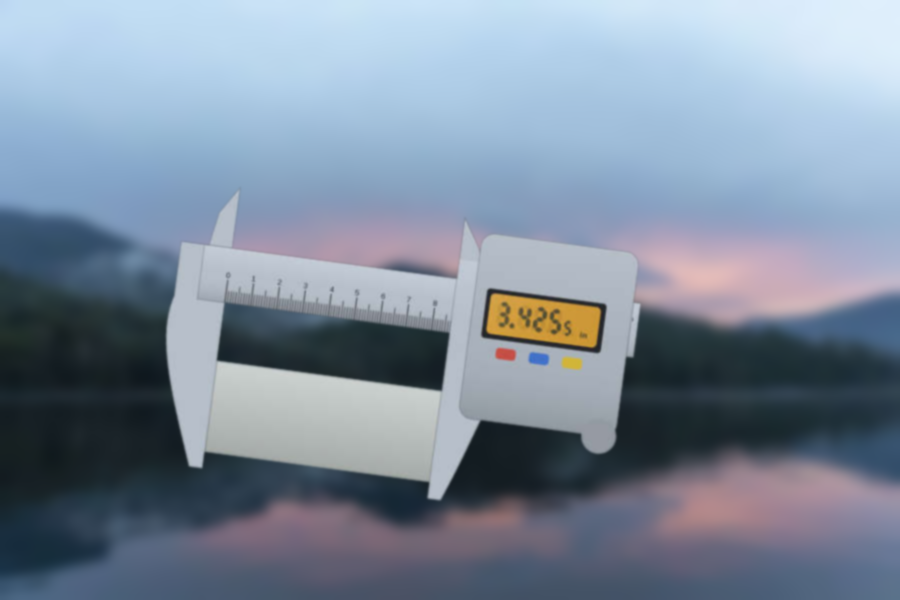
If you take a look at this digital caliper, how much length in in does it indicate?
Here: 3.4255 in
